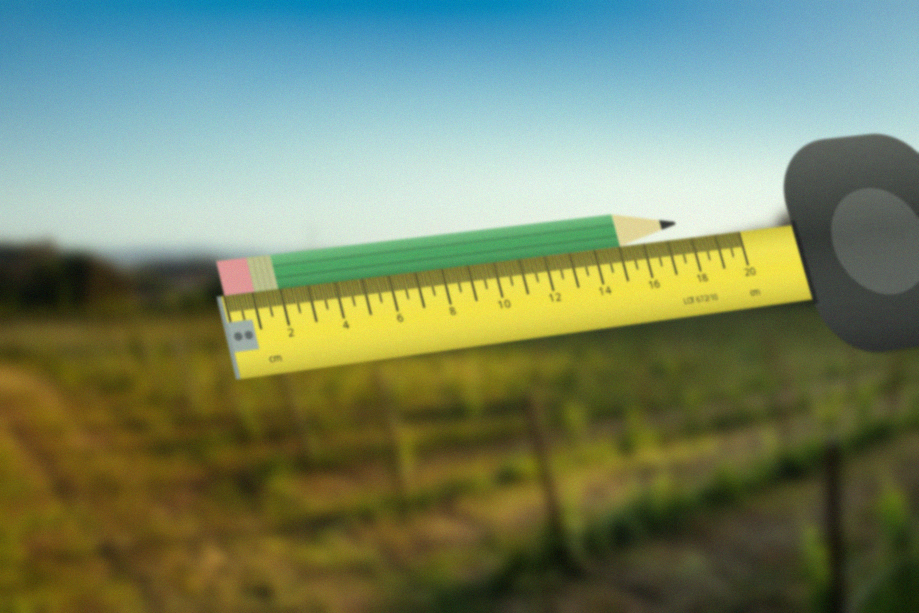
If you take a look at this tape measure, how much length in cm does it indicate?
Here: 17.5 cm
